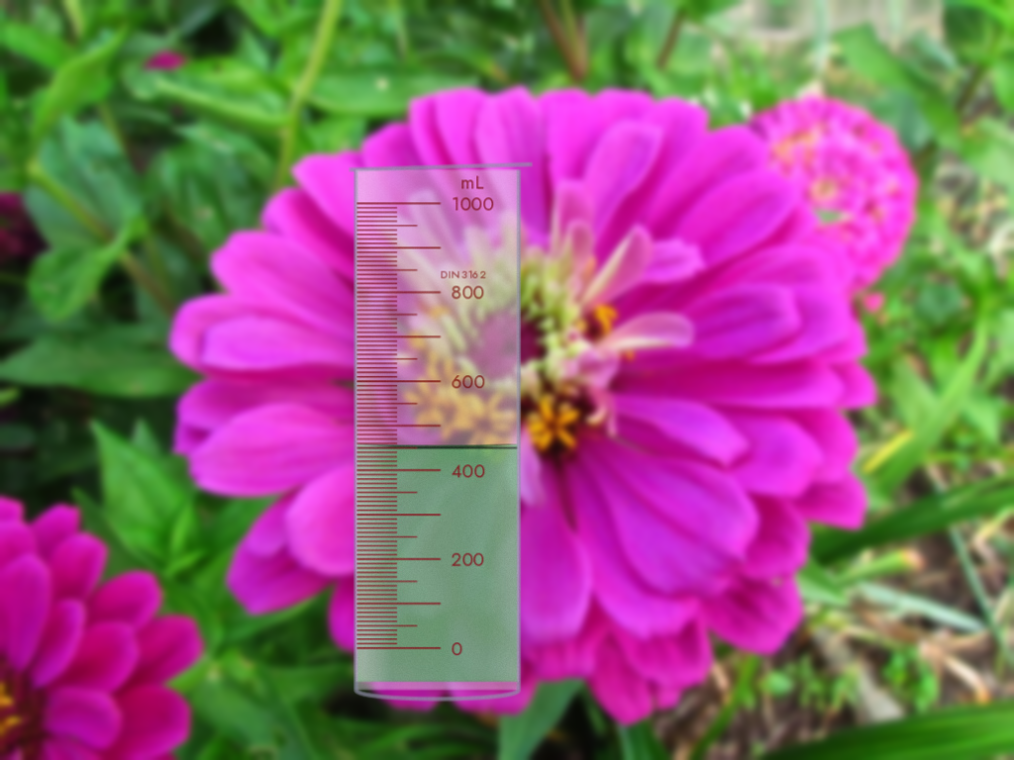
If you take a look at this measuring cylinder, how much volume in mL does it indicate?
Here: 450 mL
